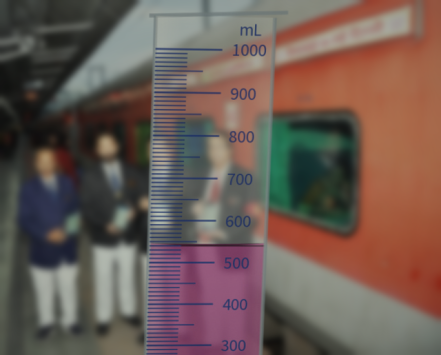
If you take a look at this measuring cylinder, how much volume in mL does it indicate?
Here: 540 mL
